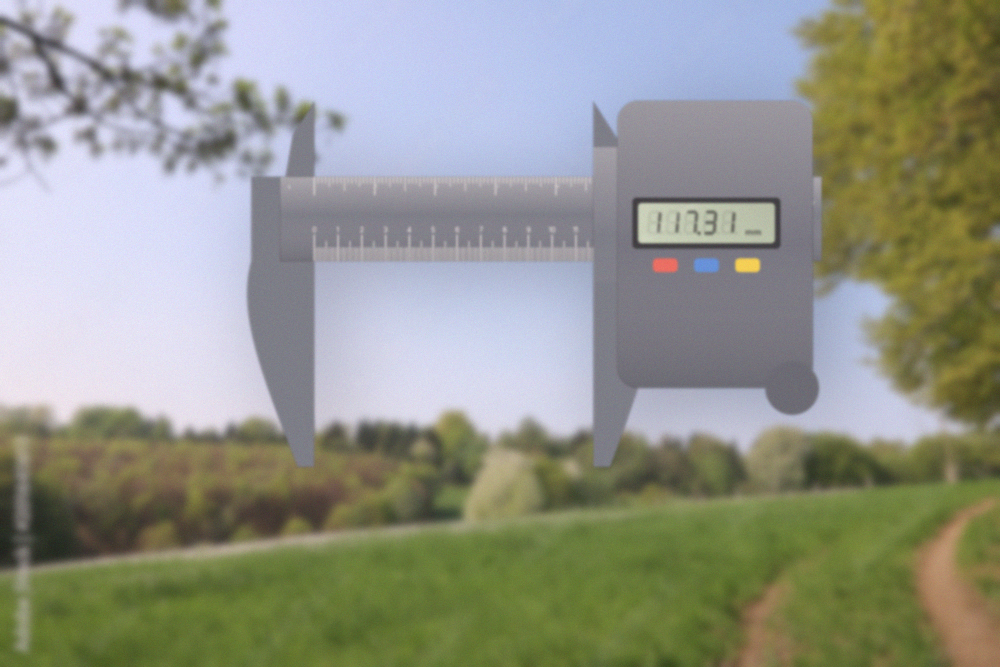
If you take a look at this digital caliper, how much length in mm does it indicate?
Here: 117.31 mm
